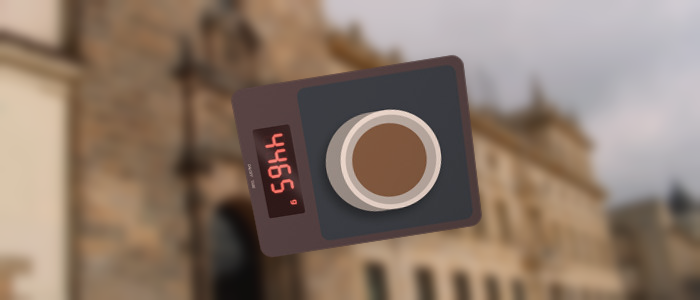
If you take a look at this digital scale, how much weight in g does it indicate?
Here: 4465 g
